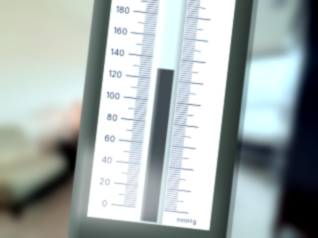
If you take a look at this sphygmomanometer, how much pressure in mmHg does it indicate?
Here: 130 mmHg
